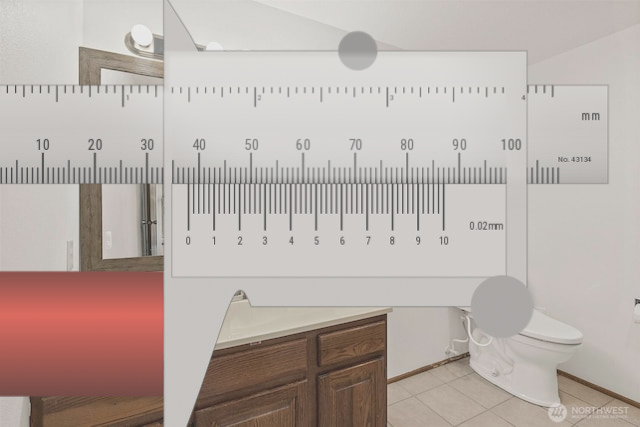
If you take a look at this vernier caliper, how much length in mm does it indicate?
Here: 38.0 mm
